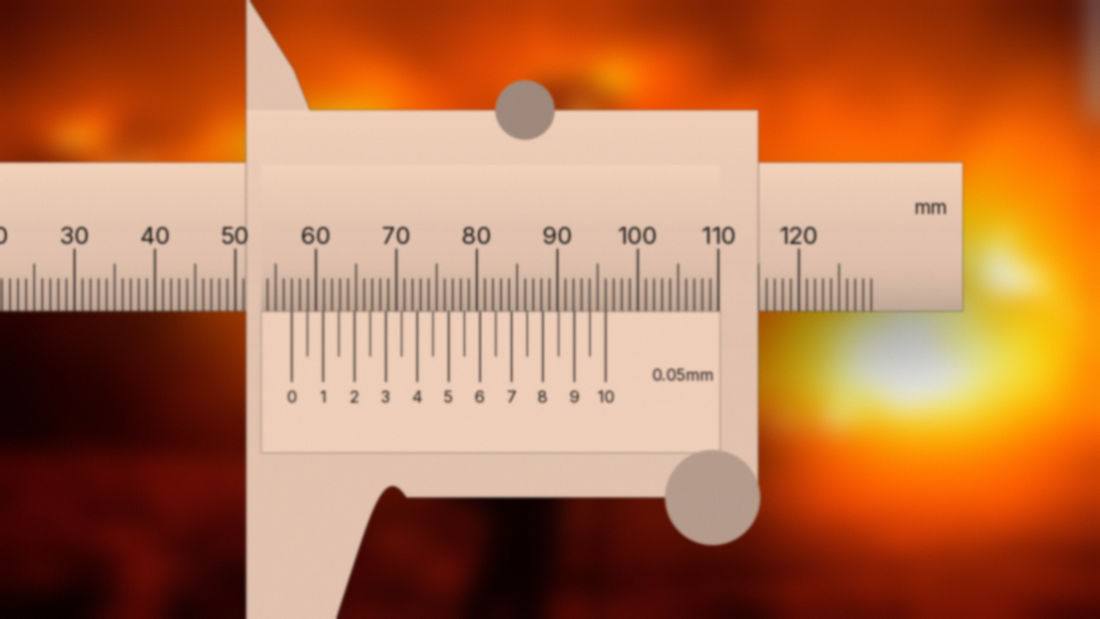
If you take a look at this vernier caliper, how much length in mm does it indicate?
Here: 57.0 mm
